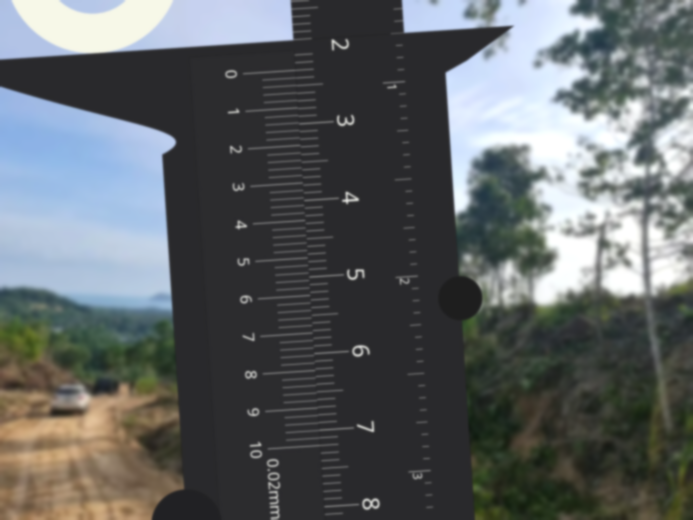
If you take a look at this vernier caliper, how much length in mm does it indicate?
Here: 23.0 mm
